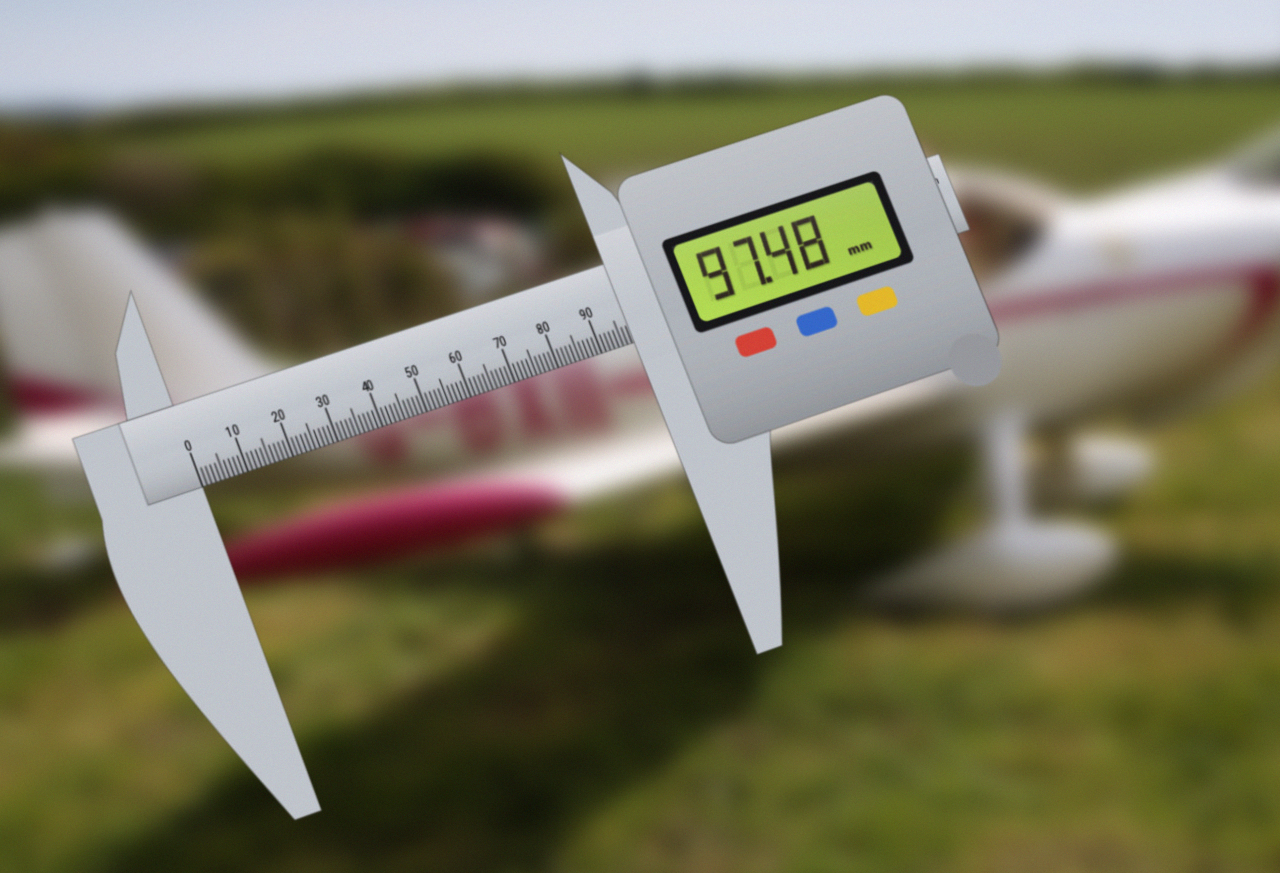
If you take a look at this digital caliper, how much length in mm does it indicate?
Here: 97.48 mm
